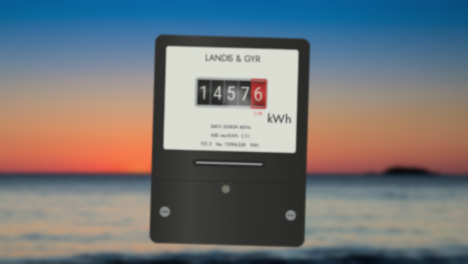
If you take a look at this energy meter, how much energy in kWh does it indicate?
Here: 1457.6 kWh
